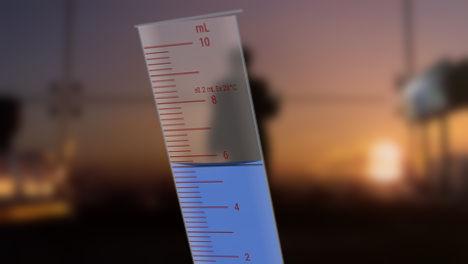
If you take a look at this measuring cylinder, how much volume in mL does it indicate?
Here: 5.6 mL
